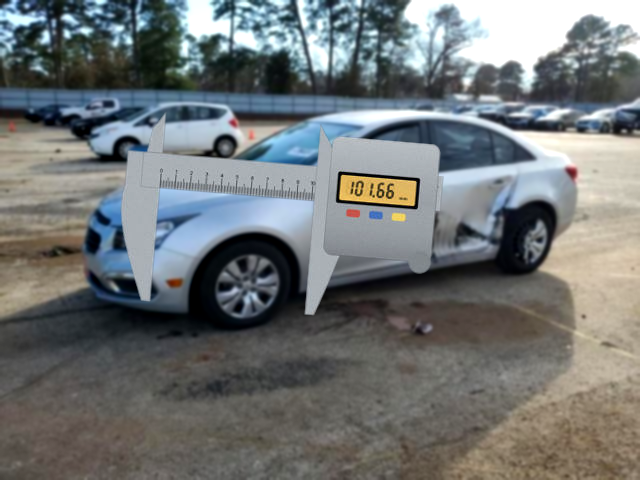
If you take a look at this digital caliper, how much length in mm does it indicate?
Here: 101.66 mm
